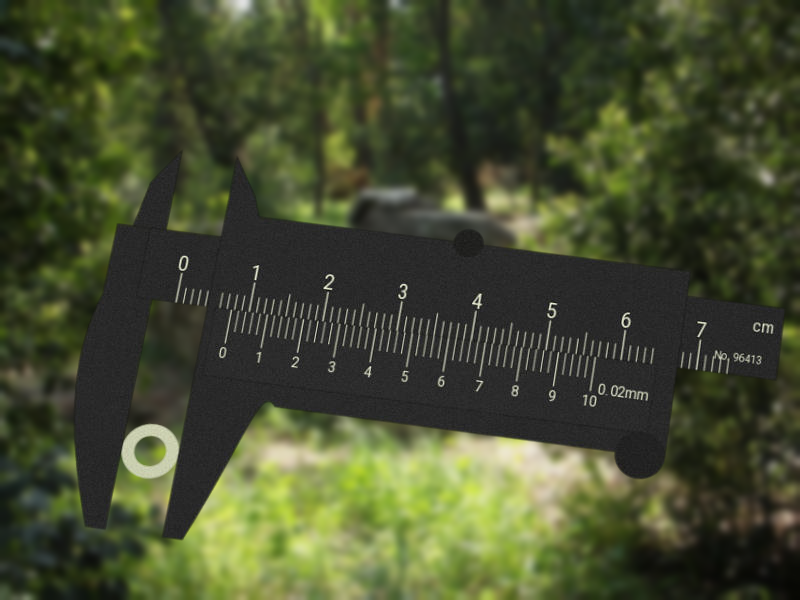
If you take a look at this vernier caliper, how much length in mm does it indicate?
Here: 7.6 mm
